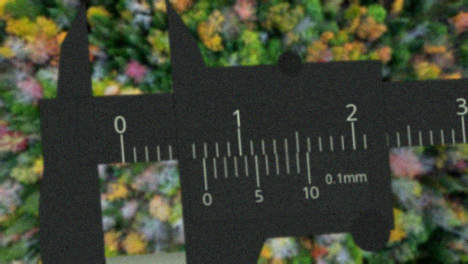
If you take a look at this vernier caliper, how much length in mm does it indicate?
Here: 6.8 mm
